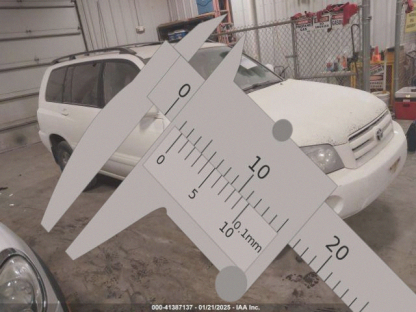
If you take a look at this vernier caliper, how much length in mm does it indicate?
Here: 2.4 mm
